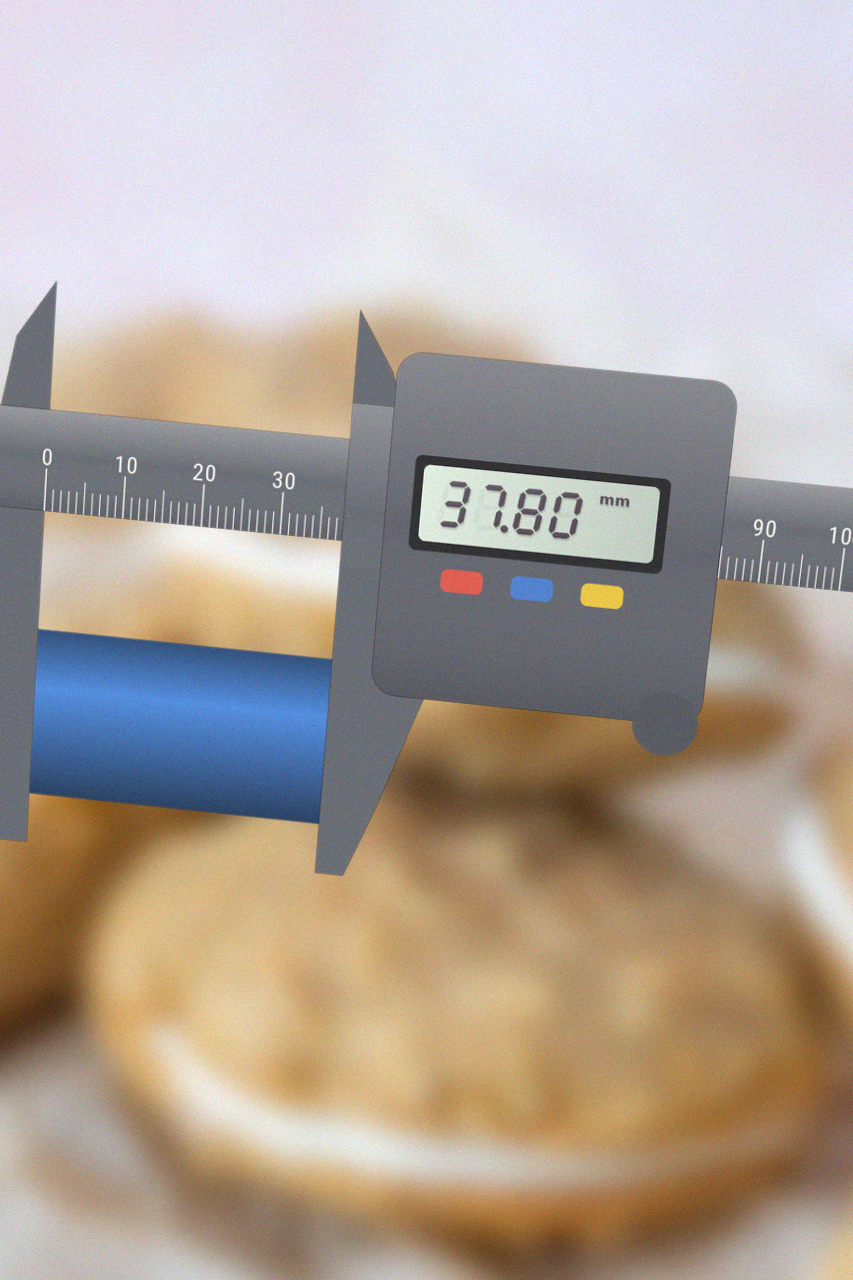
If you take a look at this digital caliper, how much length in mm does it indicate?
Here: 37.80 mm
